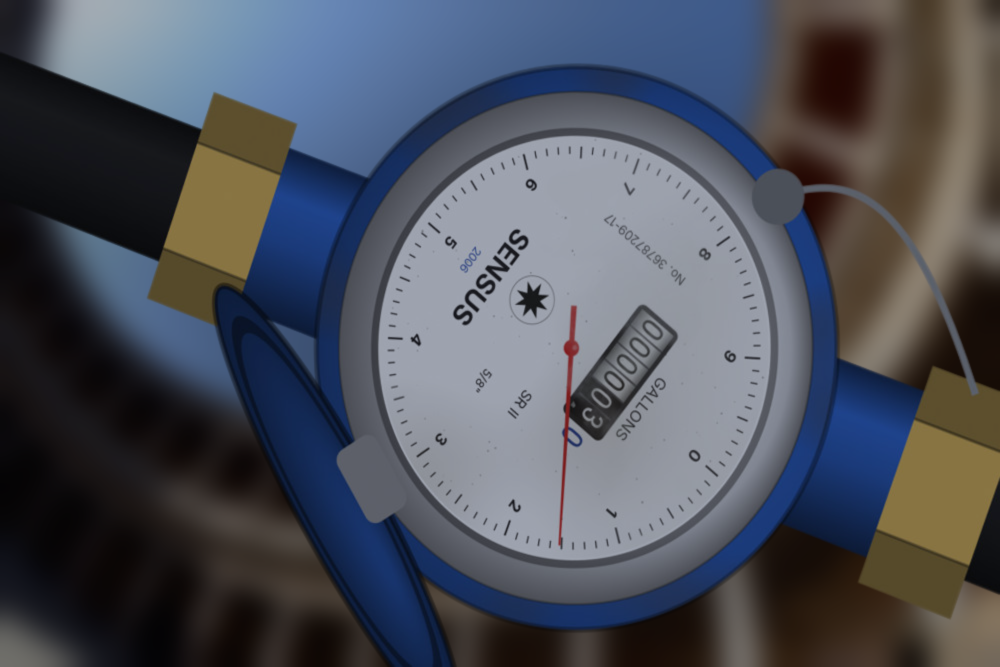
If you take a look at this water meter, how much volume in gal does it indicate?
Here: 31.5 gal
